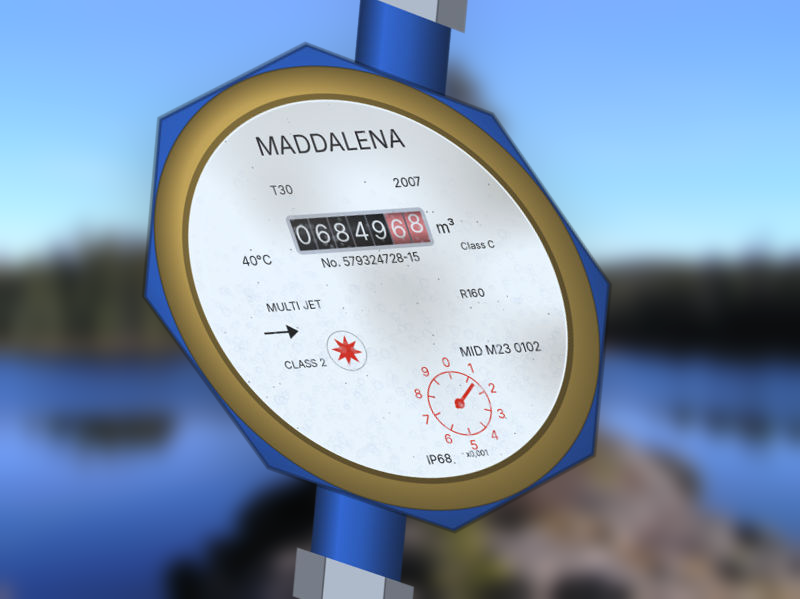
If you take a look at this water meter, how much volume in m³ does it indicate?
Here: 6849.681 m³
